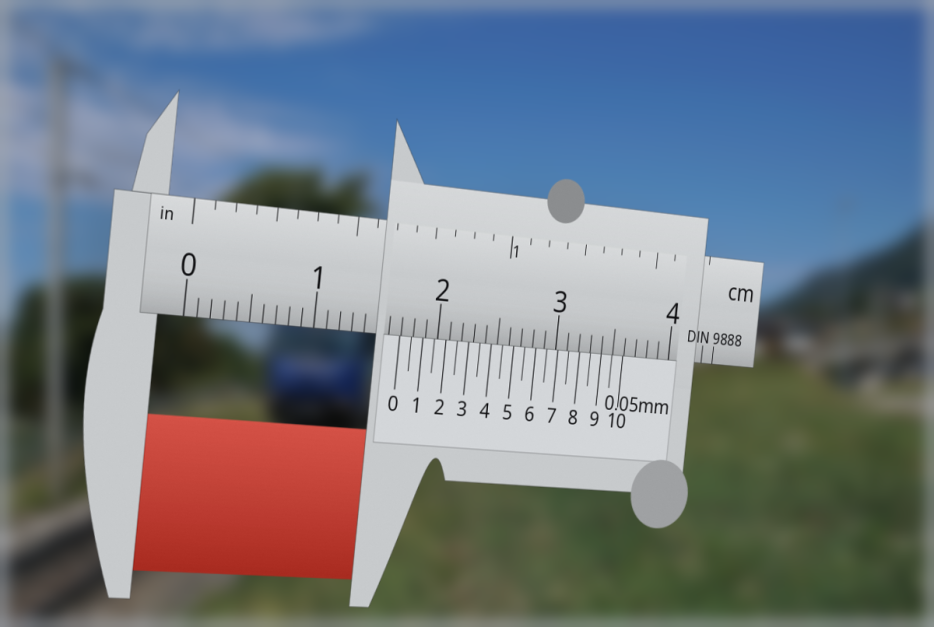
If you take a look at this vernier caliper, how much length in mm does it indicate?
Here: 16.9 mm
